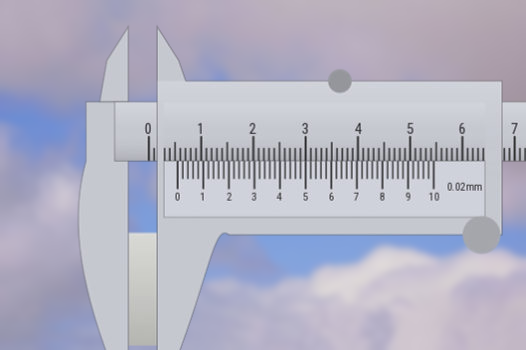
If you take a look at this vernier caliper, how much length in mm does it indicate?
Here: 5.5 mm
